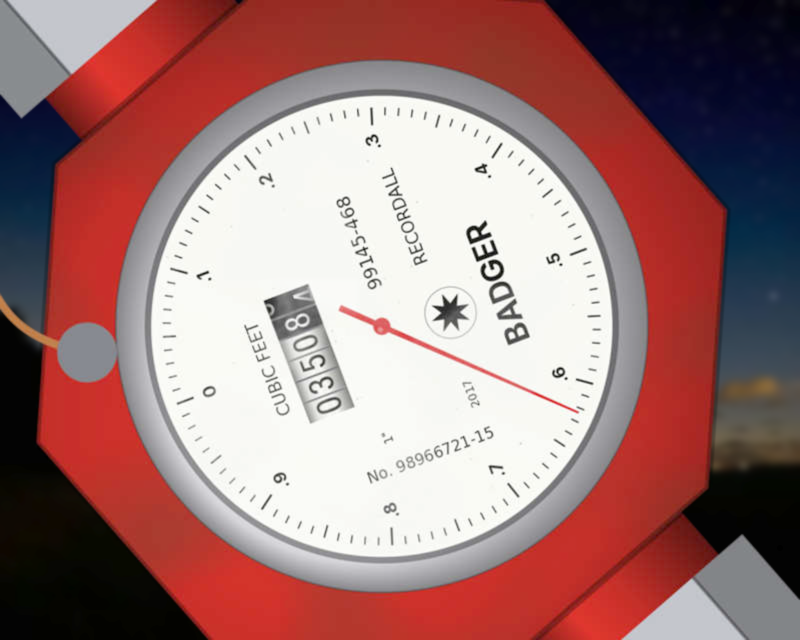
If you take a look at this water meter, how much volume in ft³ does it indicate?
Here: 35083.62 ft³
